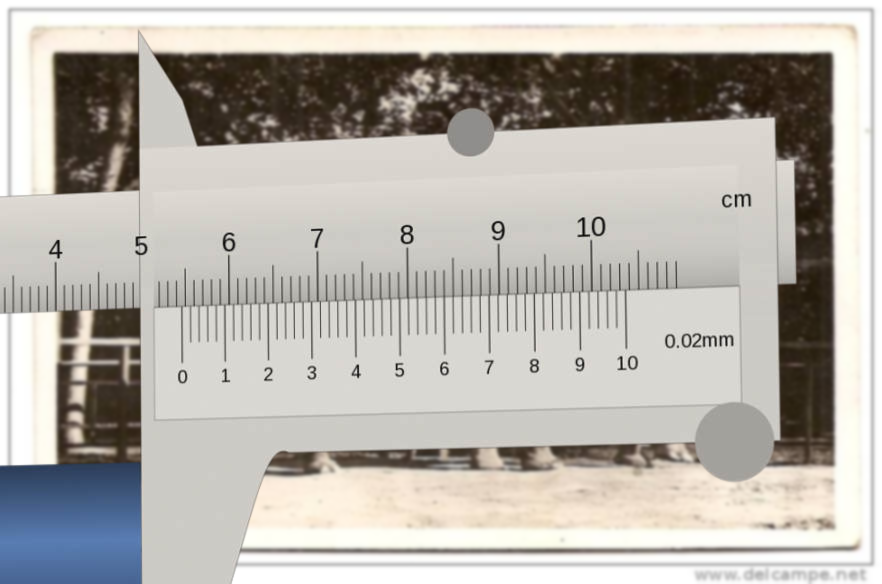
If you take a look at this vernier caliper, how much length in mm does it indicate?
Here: 54.6 mm
